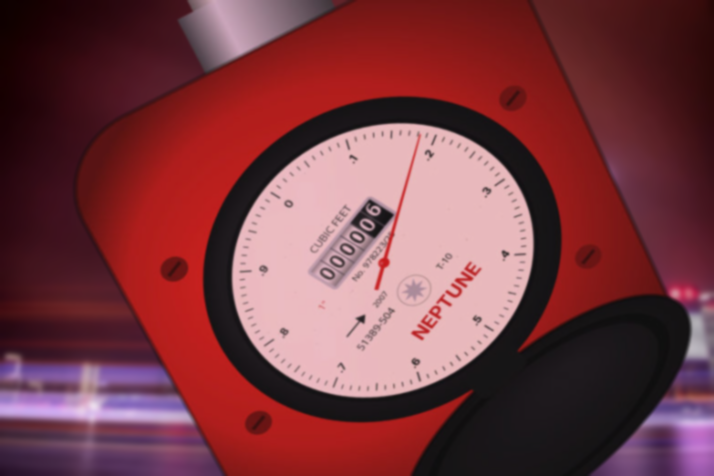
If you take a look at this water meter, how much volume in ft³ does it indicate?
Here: 6.18 ft³
